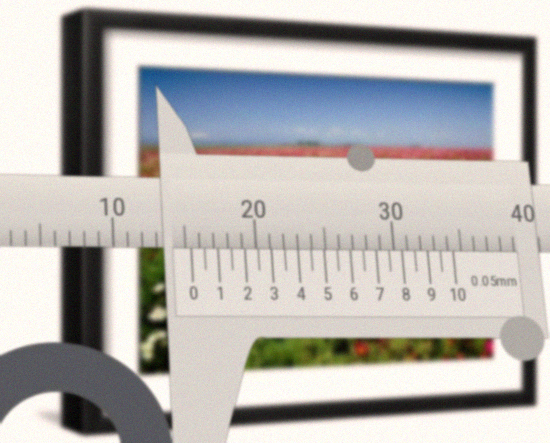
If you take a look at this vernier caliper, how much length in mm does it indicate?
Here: 15.4 mm
